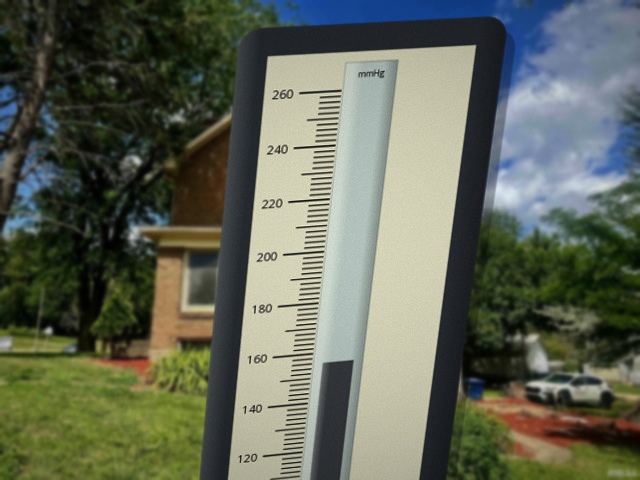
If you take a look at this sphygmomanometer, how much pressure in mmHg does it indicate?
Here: 156 mmHg
